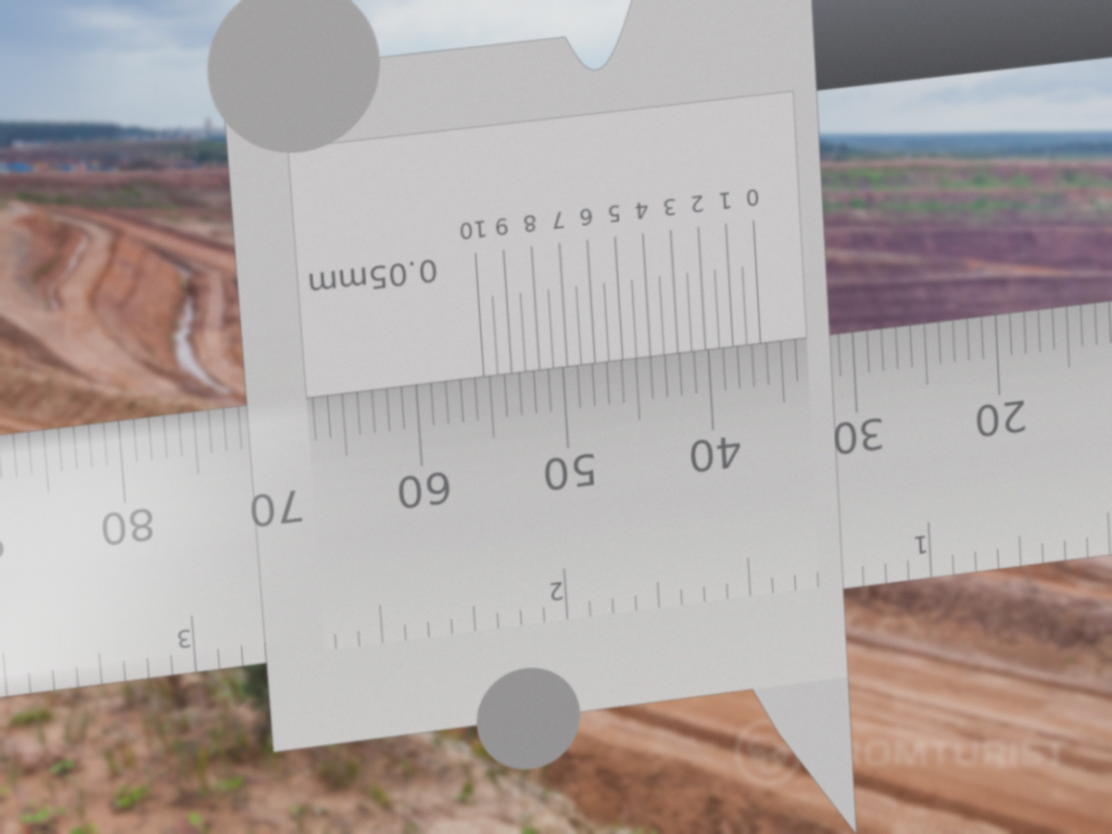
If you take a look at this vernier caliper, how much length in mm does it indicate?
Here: 36.4 mm
